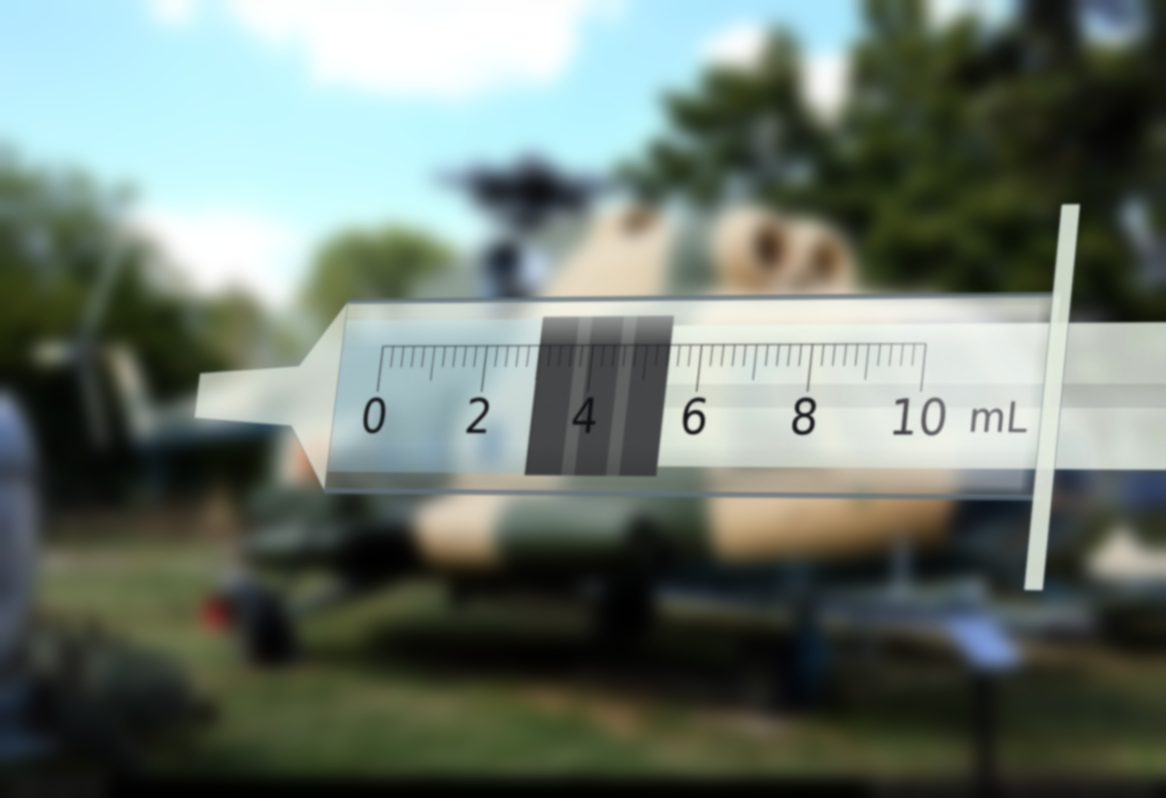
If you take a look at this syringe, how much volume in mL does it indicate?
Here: 3 mL
